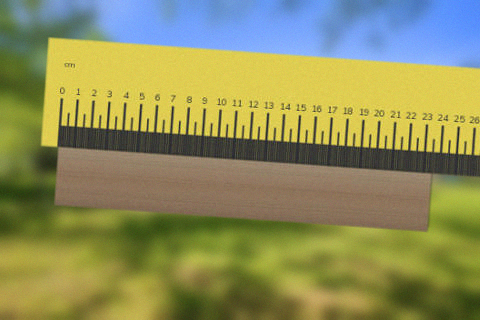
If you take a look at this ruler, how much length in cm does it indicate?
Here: 23.5 cm
